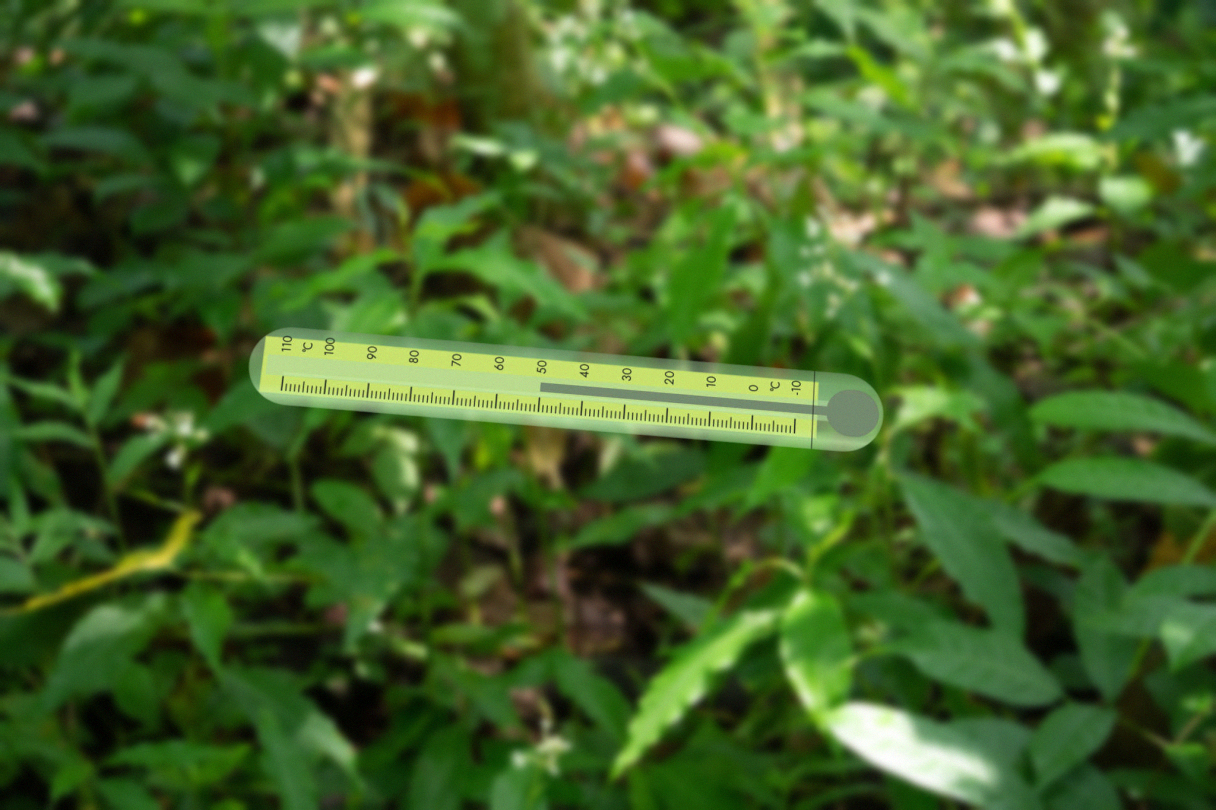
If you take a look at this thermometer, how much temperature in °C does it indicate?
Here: 50 °C
